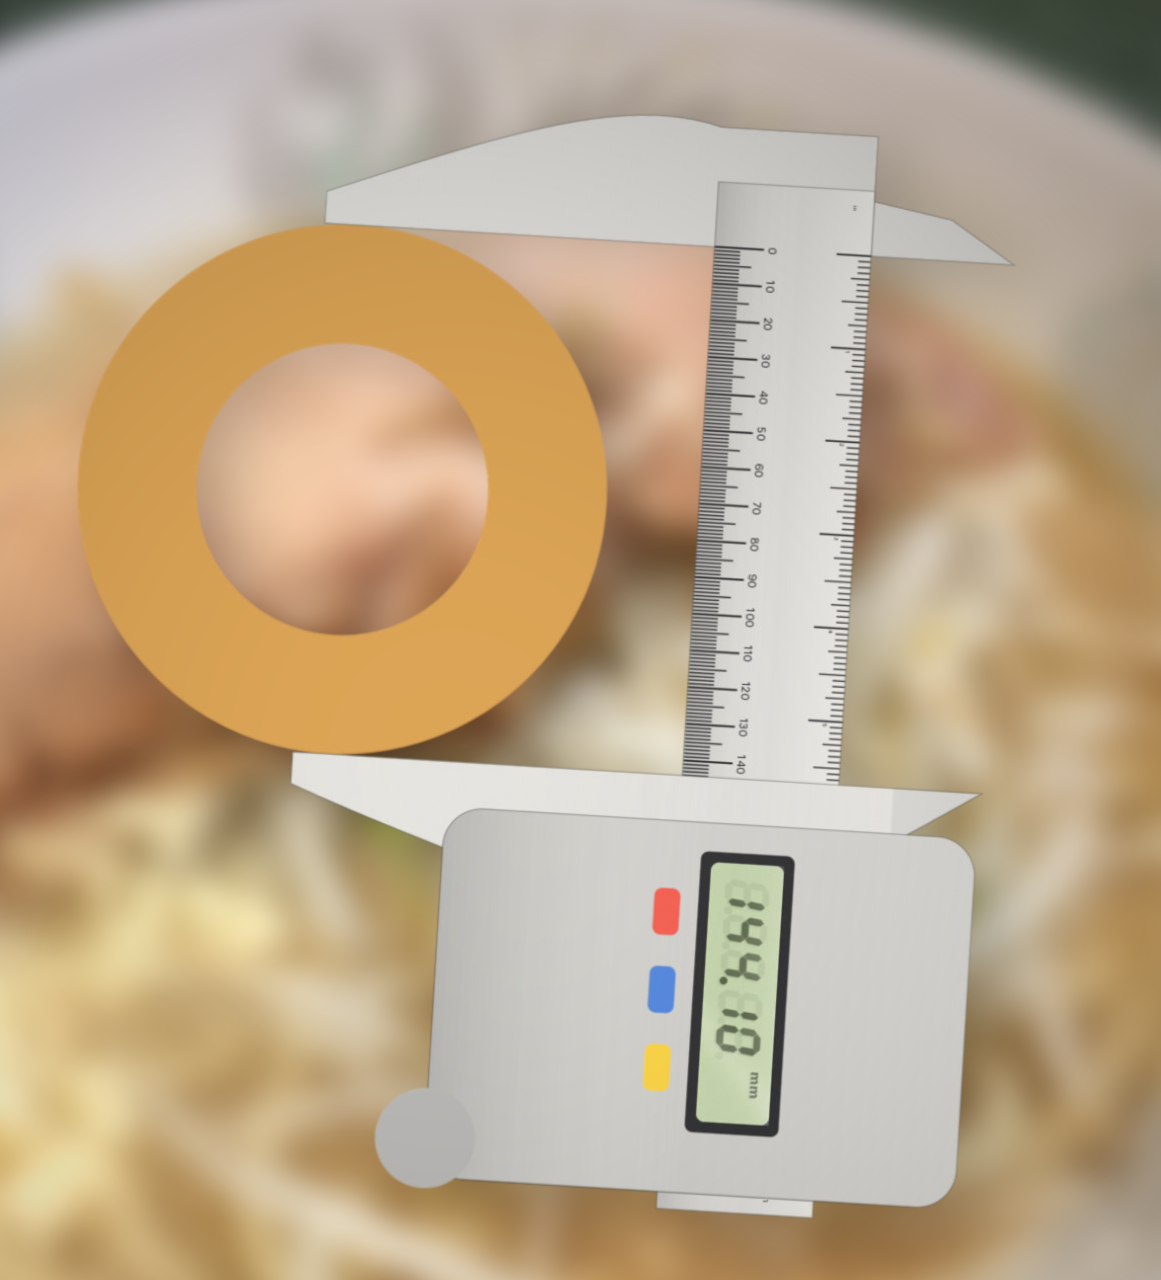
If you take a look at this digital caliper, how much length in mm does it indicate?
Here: 144.10 mm
